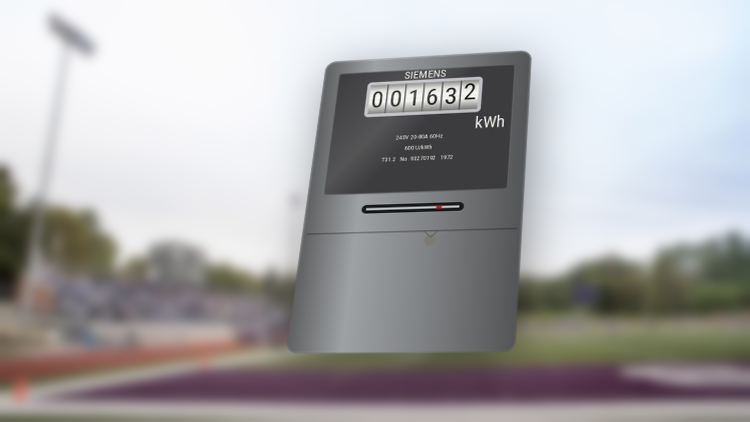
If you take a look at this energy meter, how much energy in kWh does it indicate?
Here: 1632 kWh
